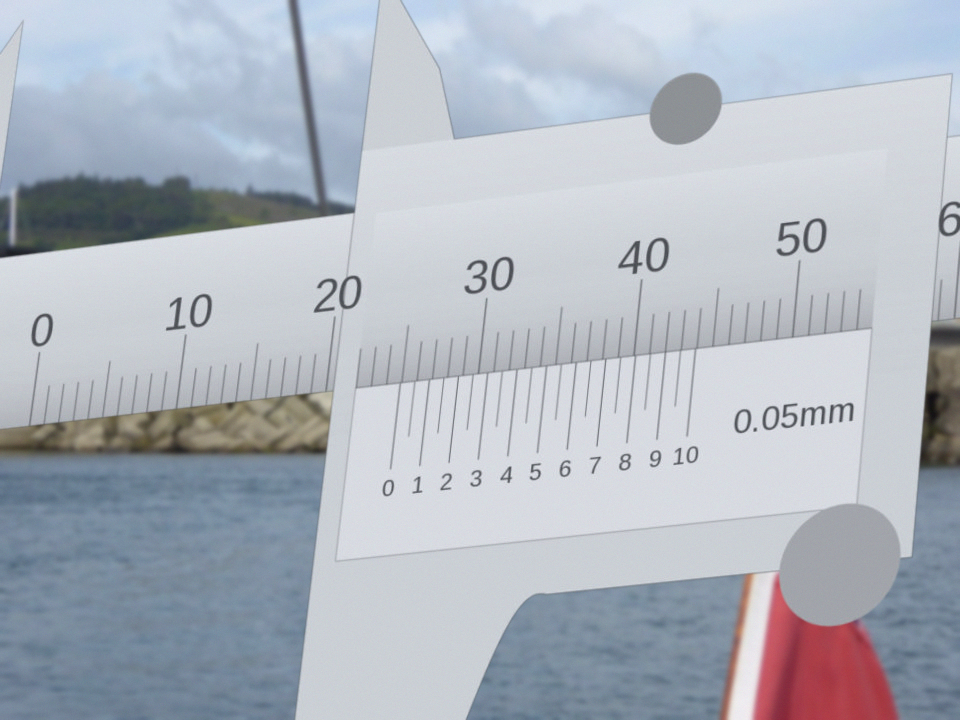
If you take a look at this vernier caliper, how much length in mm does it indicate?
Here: 24.9 mm
